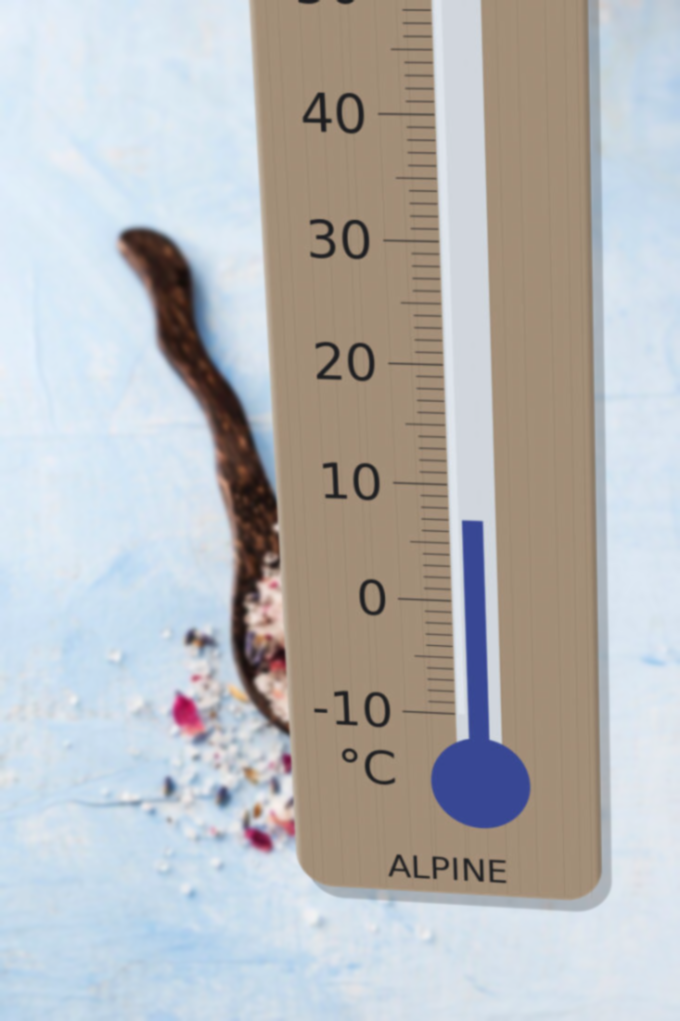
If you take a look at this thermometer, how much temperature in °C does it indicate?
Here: 7 °C
